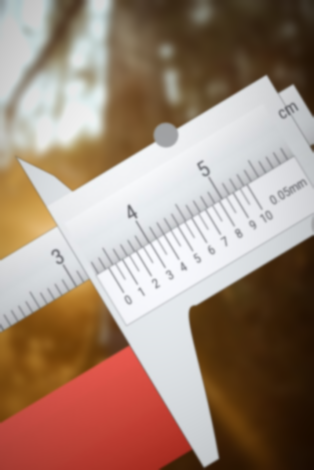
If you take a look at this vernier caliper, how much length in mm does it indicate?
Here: 34.4 mm
